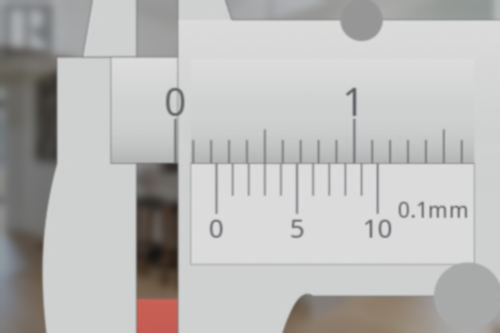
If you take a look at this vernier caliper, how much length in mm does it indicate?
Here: 2.3 mm
